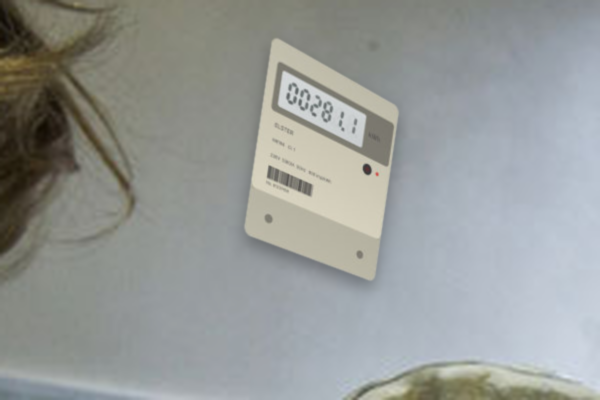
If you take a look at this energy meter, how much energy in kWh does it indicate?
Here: 281.1 kWh
